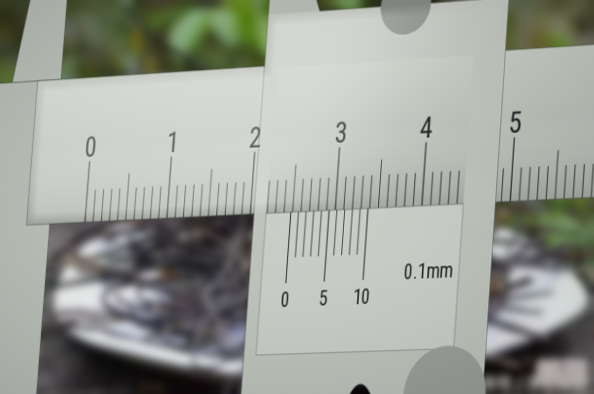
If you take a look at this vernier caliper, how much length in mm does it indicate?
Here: 24.8 mm
